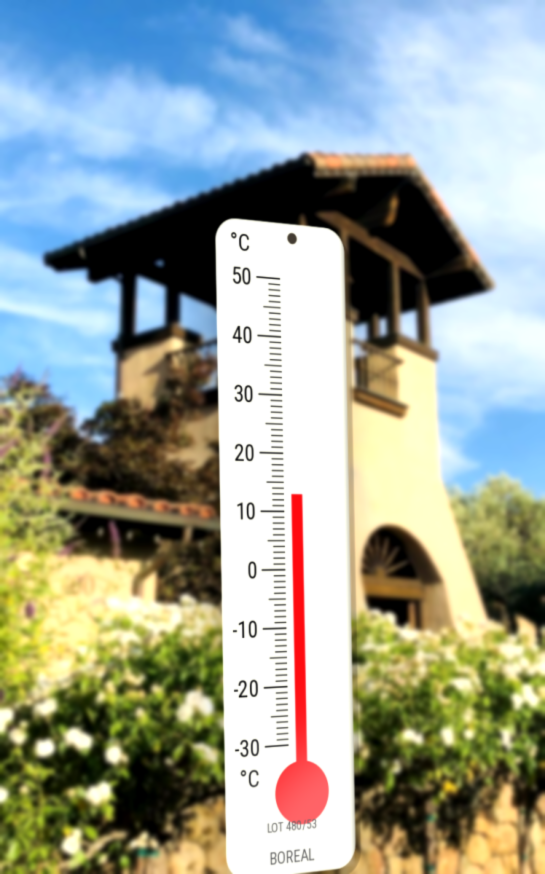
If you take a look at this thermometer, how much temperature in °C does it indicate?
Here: 13 °C
